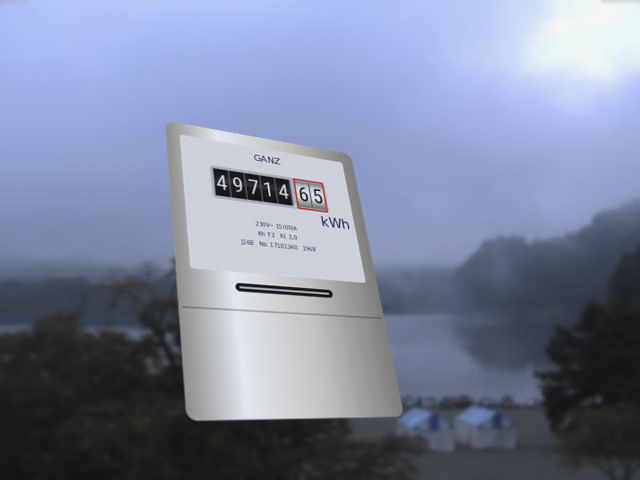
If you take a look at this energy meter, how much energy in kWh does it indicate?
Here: 49714.65 kWh
